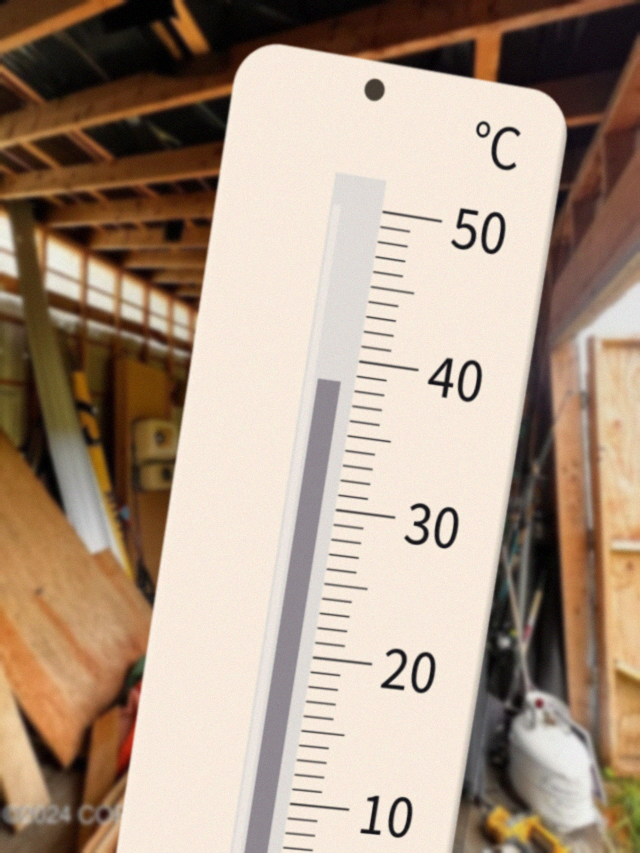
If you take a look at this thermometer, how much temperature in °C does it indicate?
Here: 38.5 °C
